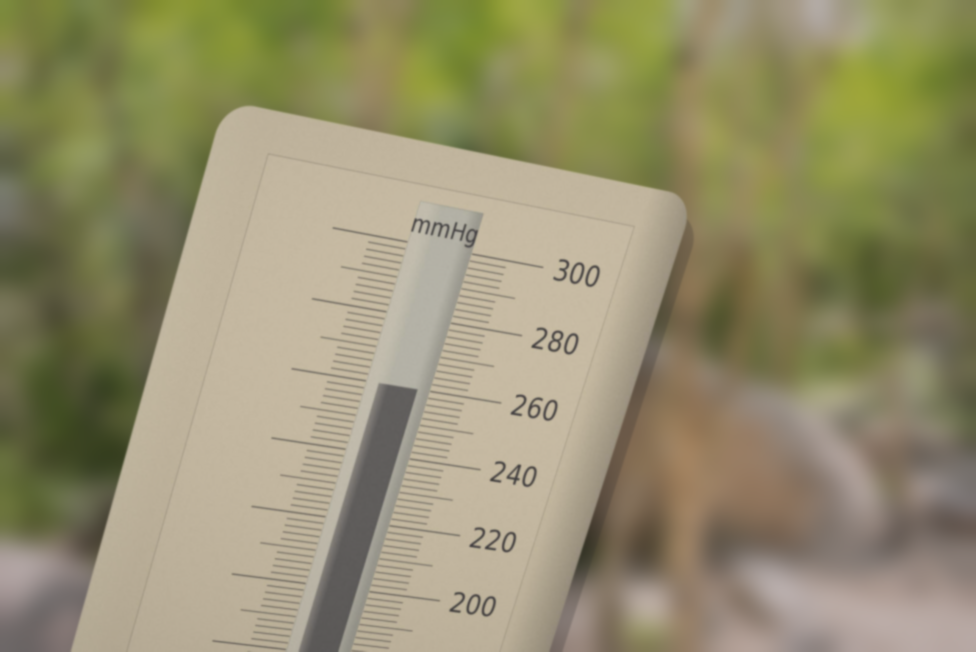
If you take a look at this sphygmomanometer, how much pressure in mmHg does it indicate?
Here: 260 mmHg
